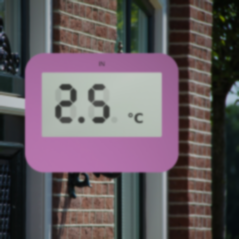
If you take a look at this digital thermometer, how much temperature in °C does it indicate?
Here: 2.5 °C
